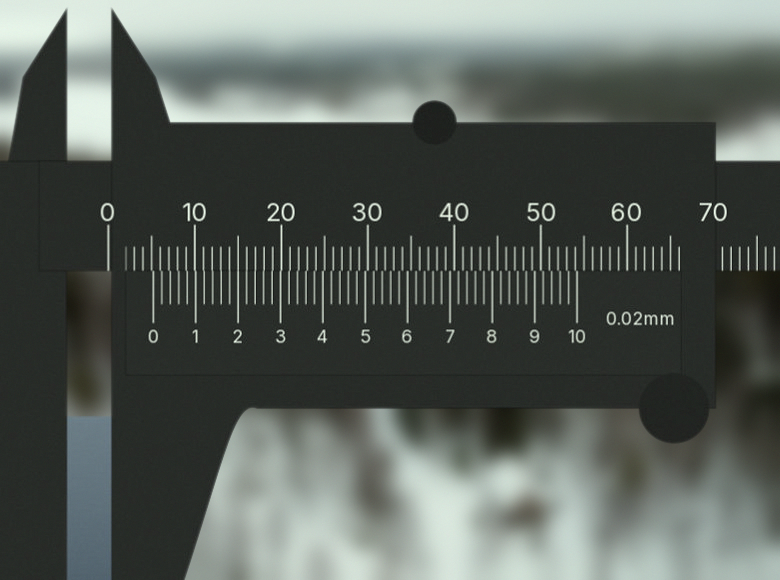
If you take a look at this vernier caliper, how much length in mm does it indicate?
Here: 5.2 mm
